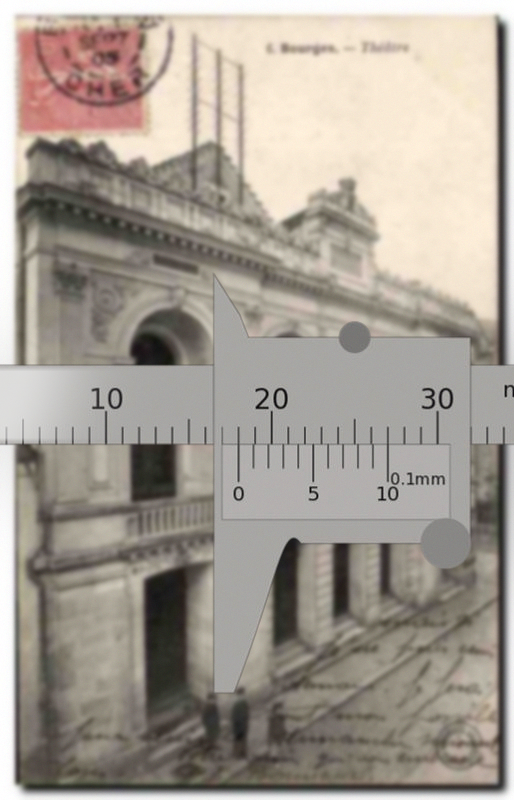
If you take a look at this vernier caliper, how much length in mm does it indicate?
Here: 18.0 mm
